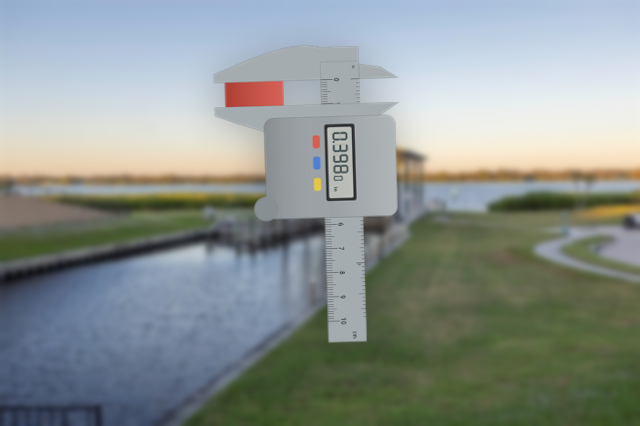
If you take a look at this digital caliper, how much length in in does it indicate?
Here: 0.3980 in
